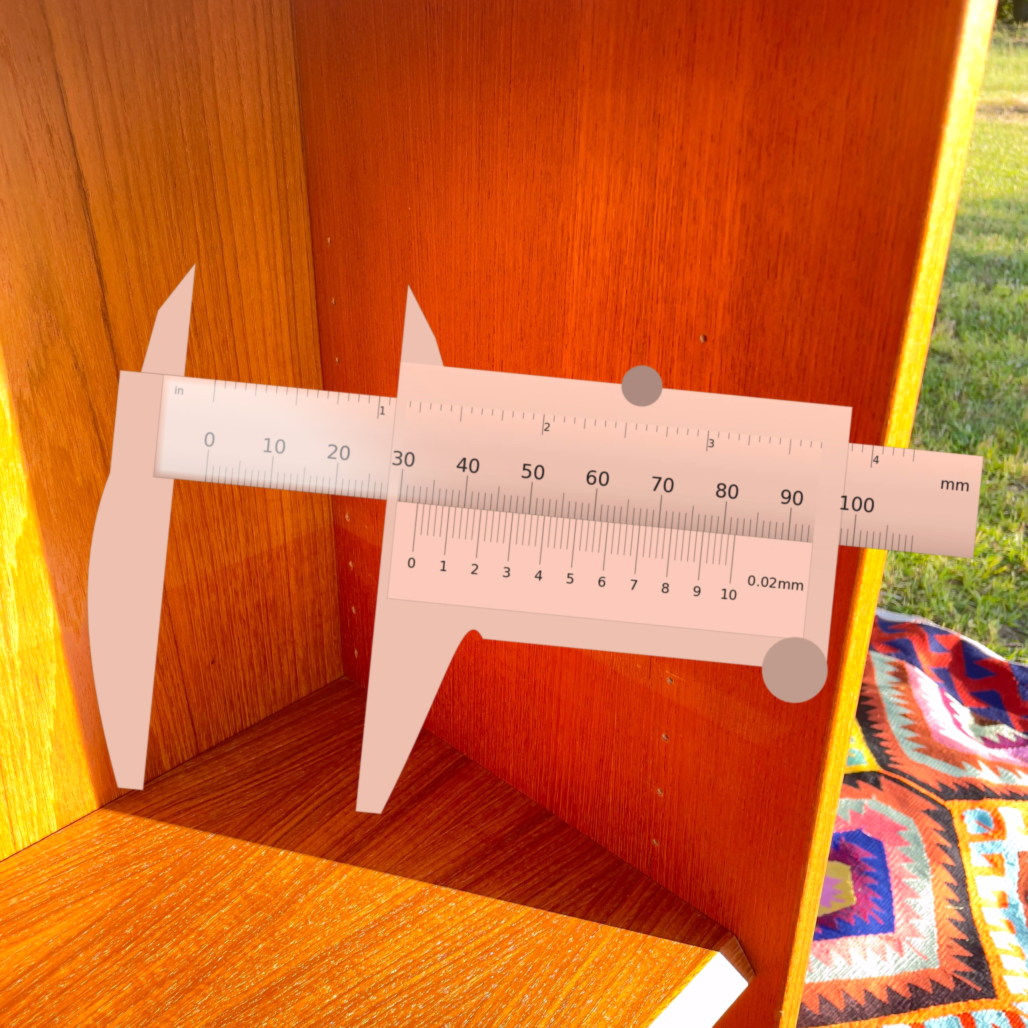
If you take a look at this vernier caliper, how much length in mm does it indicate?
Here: 32.8 mm
